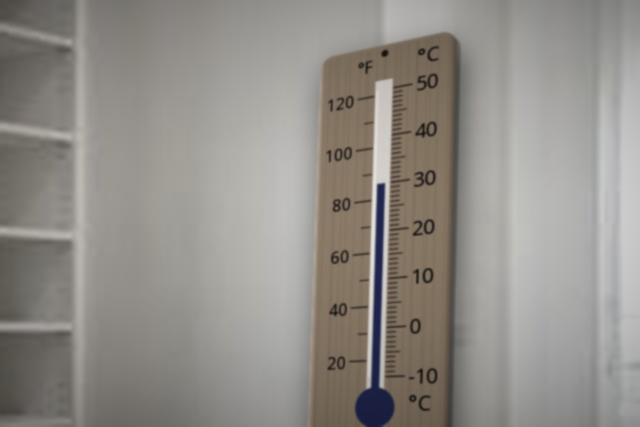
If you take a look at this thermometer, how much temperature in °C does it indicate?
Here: 30 °C
